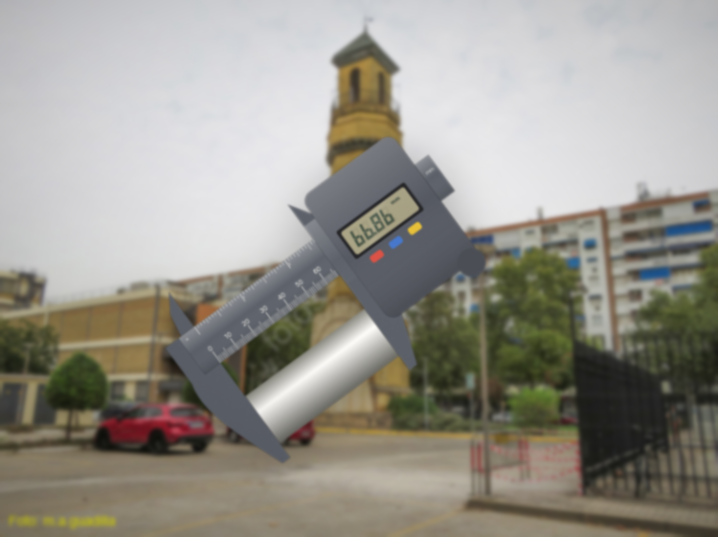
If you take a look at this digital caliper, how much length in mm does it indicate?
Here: 66.86 mm
